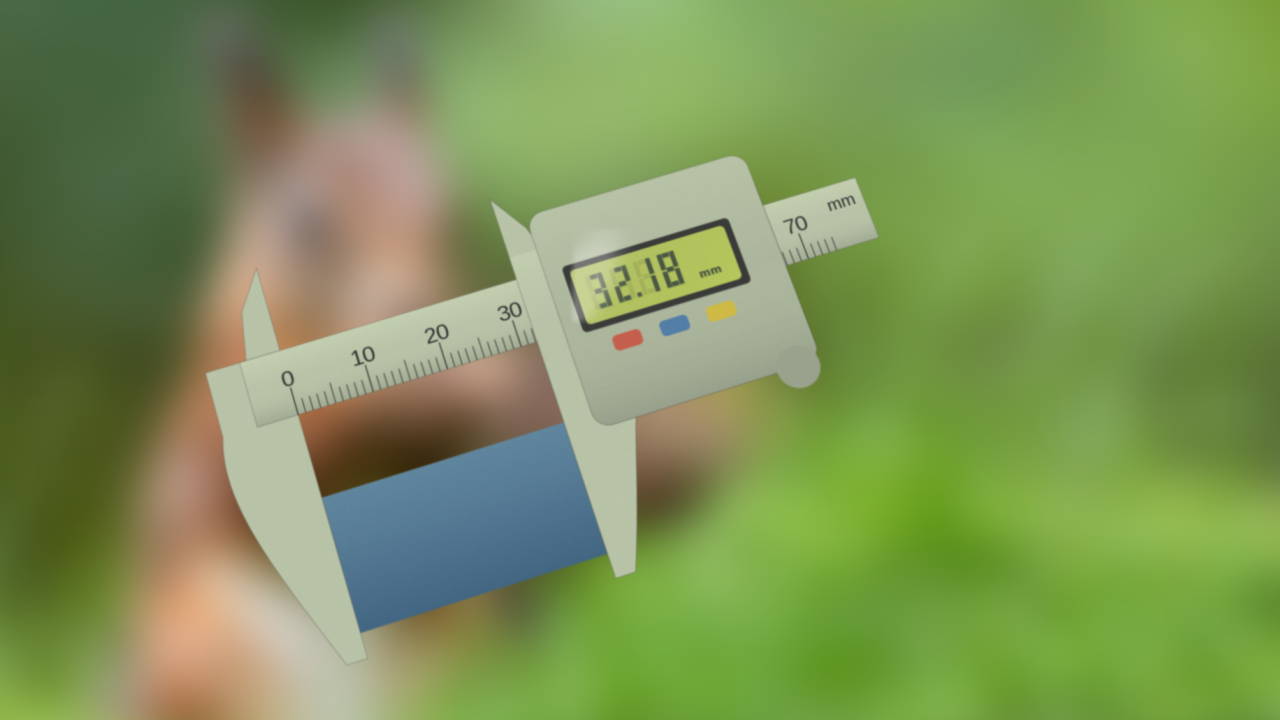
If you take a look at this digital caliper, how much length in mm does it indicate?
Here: 32.18 mm
